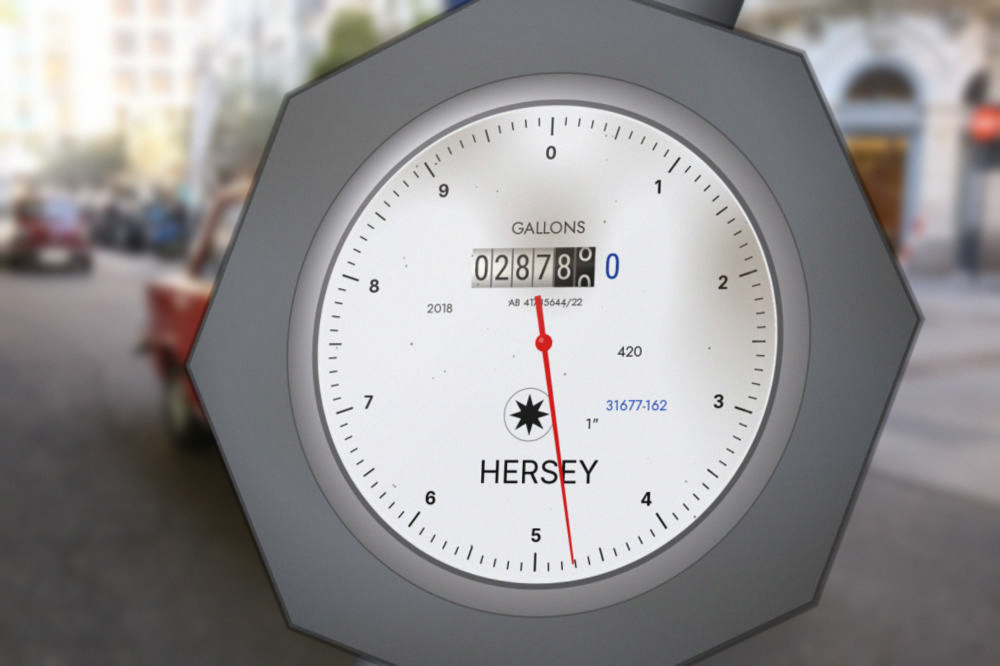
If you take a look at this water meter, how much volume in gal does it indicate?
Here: 287884.7 gal
